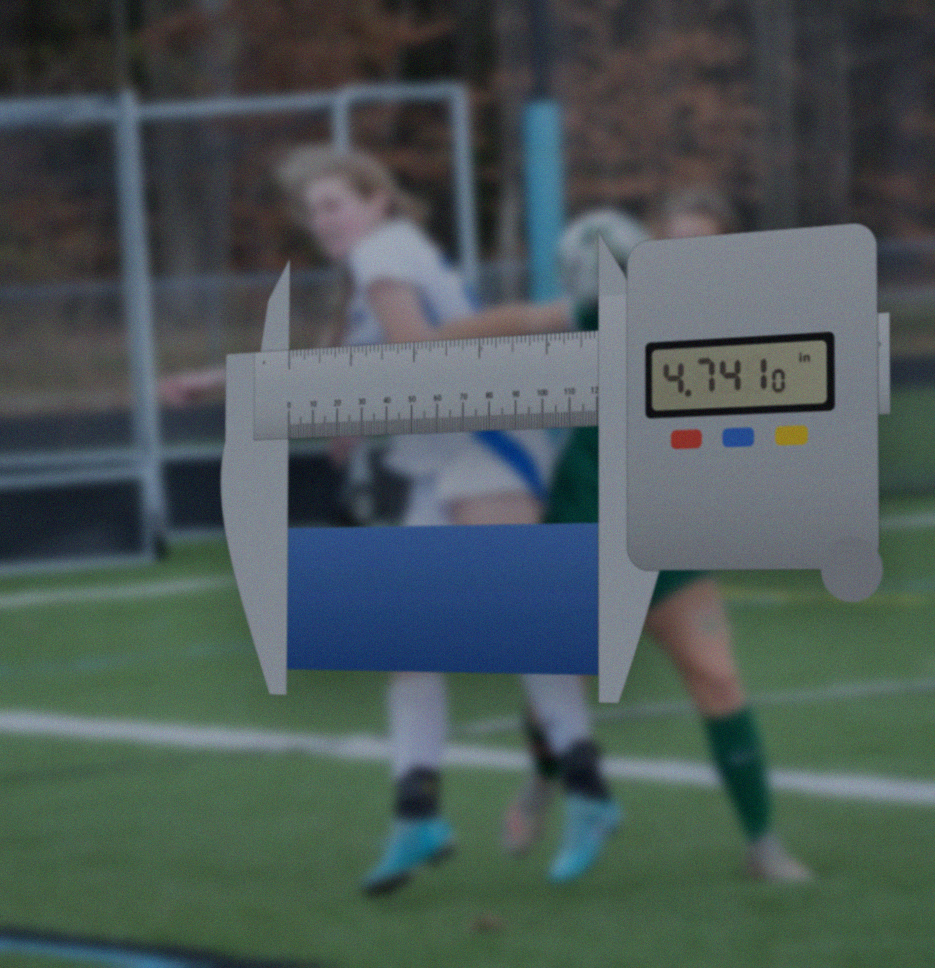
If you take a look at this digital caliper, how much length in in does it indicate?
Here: 4.7410 in
